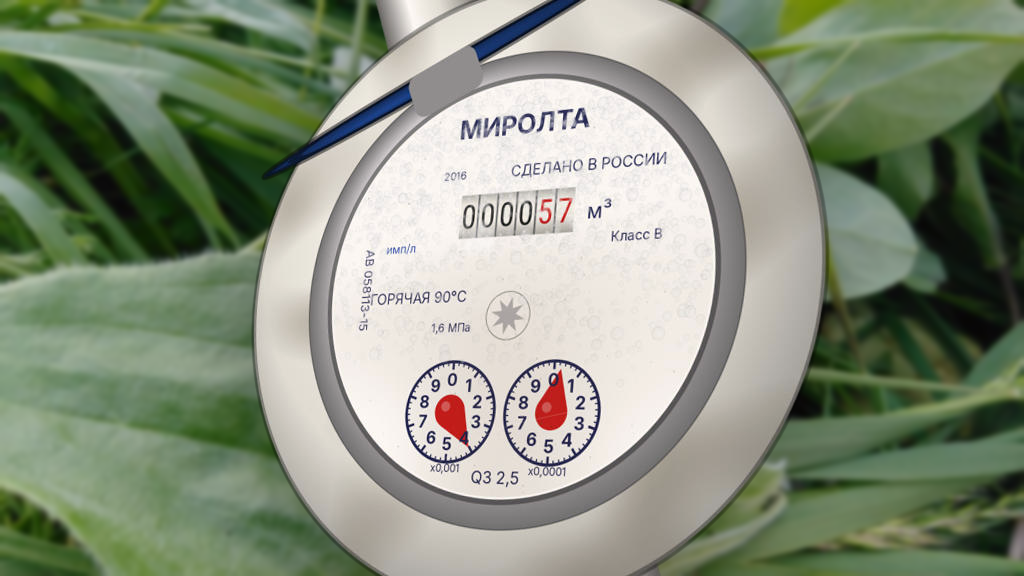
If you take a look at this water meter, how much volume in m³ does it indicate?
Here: 0.5740 m³
